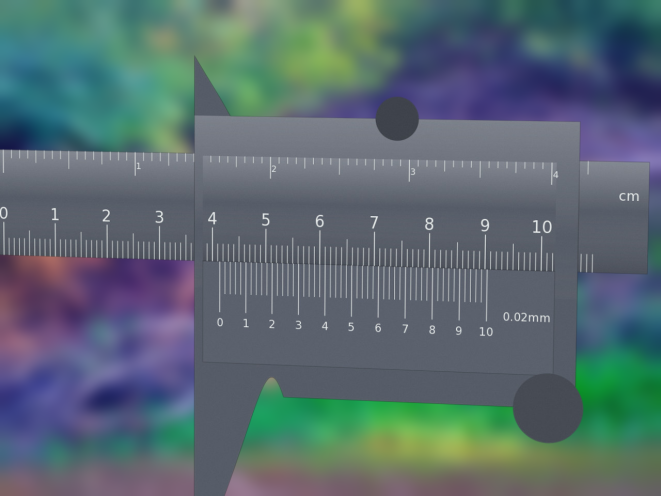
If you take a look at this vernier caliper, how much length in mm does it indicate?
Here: 41.4 mm
